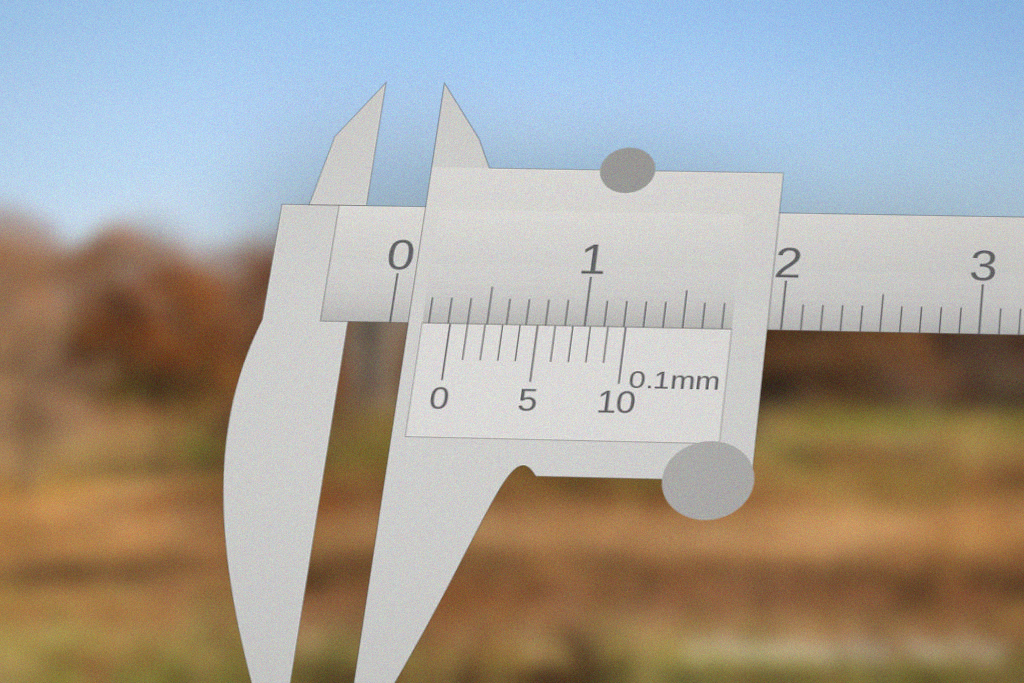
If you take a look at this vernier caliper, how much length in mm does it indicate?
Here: 3.1 mm
